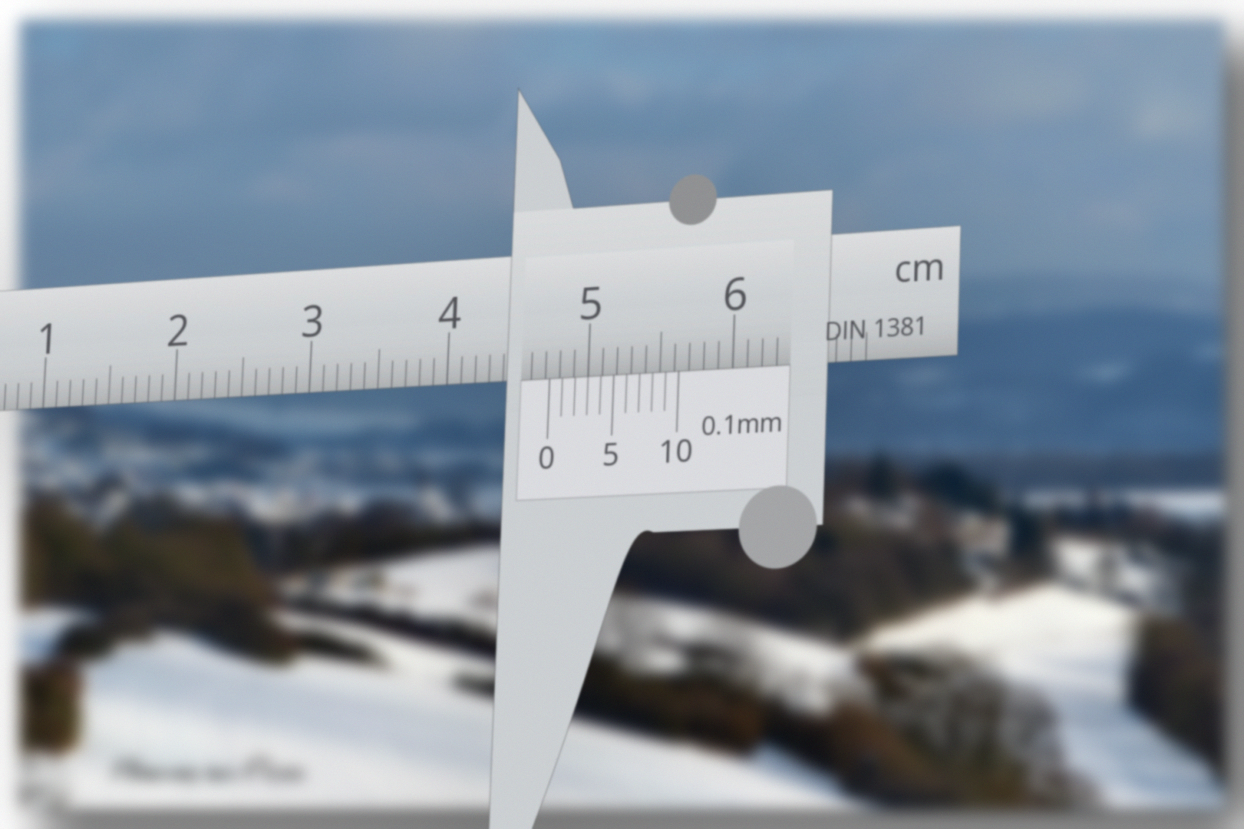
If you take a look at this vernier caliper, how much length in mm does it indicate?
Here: 47.3 mm
